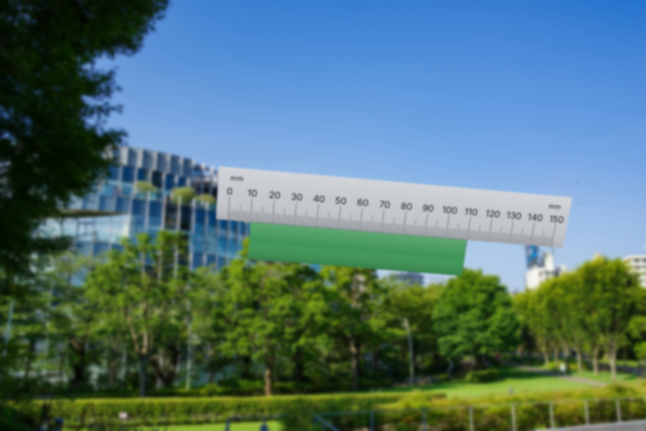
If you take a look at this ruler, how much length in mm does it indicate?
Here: 100 mm
